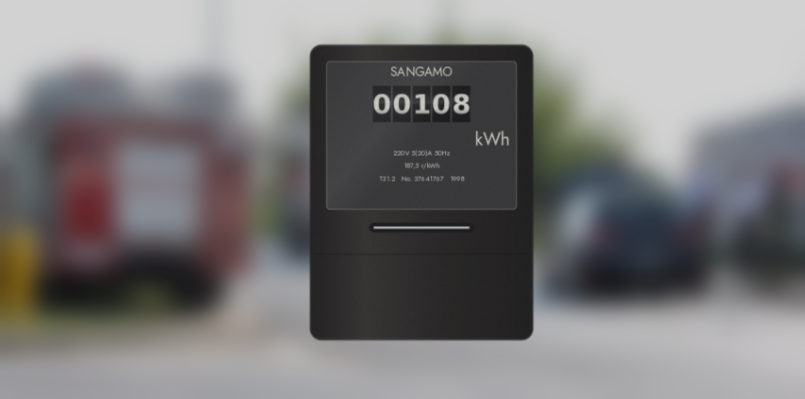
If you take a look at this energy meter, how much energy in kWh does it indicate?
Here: 108 kWh
